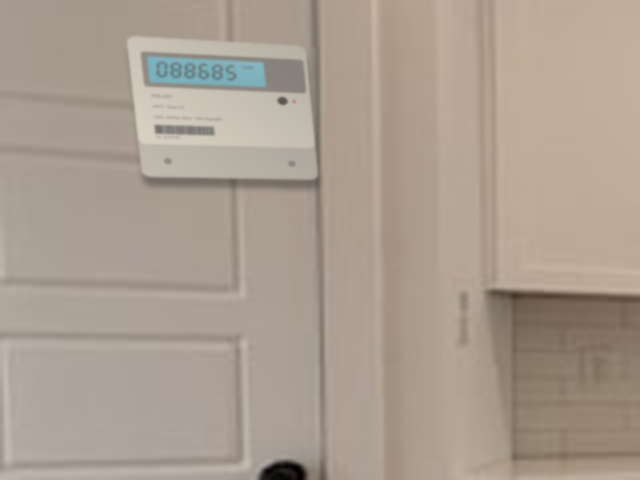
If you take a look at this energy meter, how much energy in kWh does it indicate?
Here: 88685 kWh
